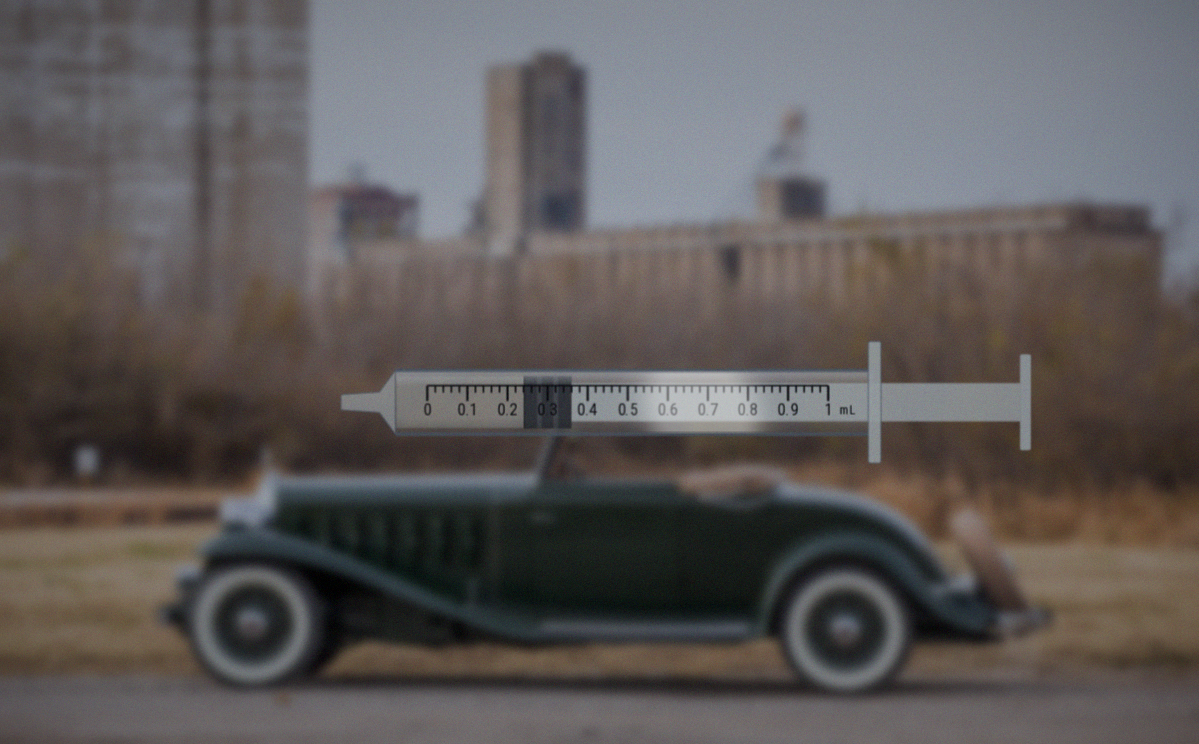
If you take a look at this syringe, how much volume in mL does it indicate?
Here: 0.24 mL
